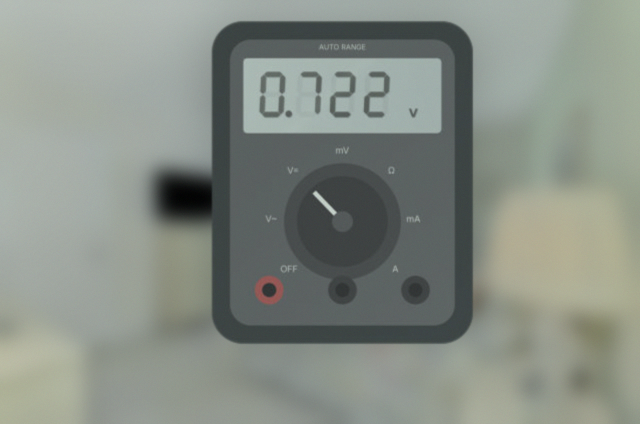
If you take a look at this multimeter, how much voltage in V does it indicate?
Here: 0.722 V
